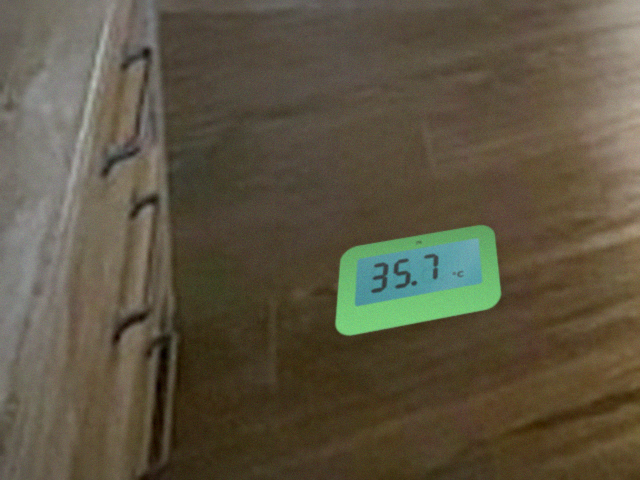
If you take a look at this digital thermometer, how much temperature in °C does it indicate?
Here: 35.7 °C
